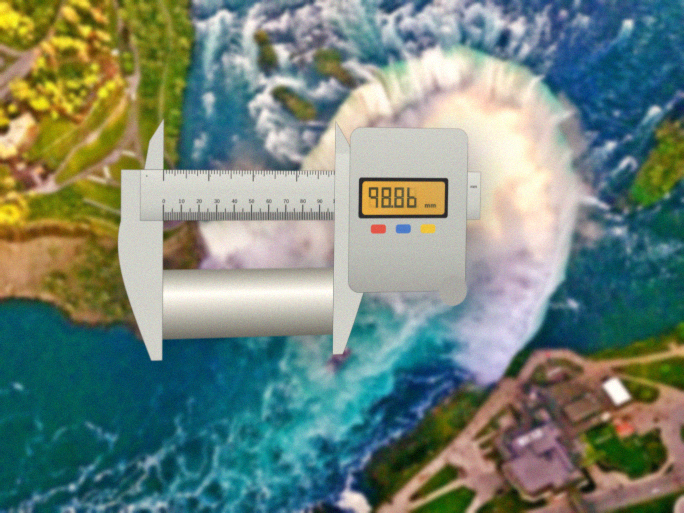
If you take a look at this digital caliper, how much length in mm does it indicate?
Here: 98.86 mm
